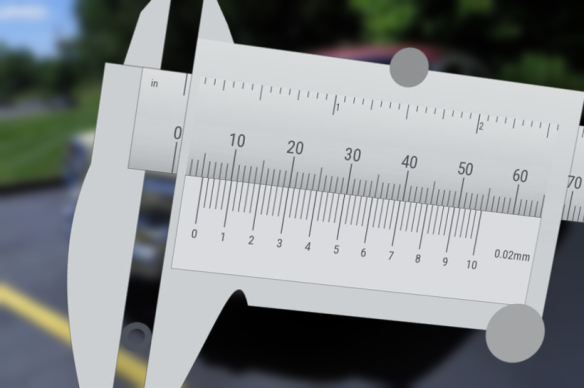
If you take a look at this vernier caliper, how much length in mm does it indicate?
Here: 5.2 mm
